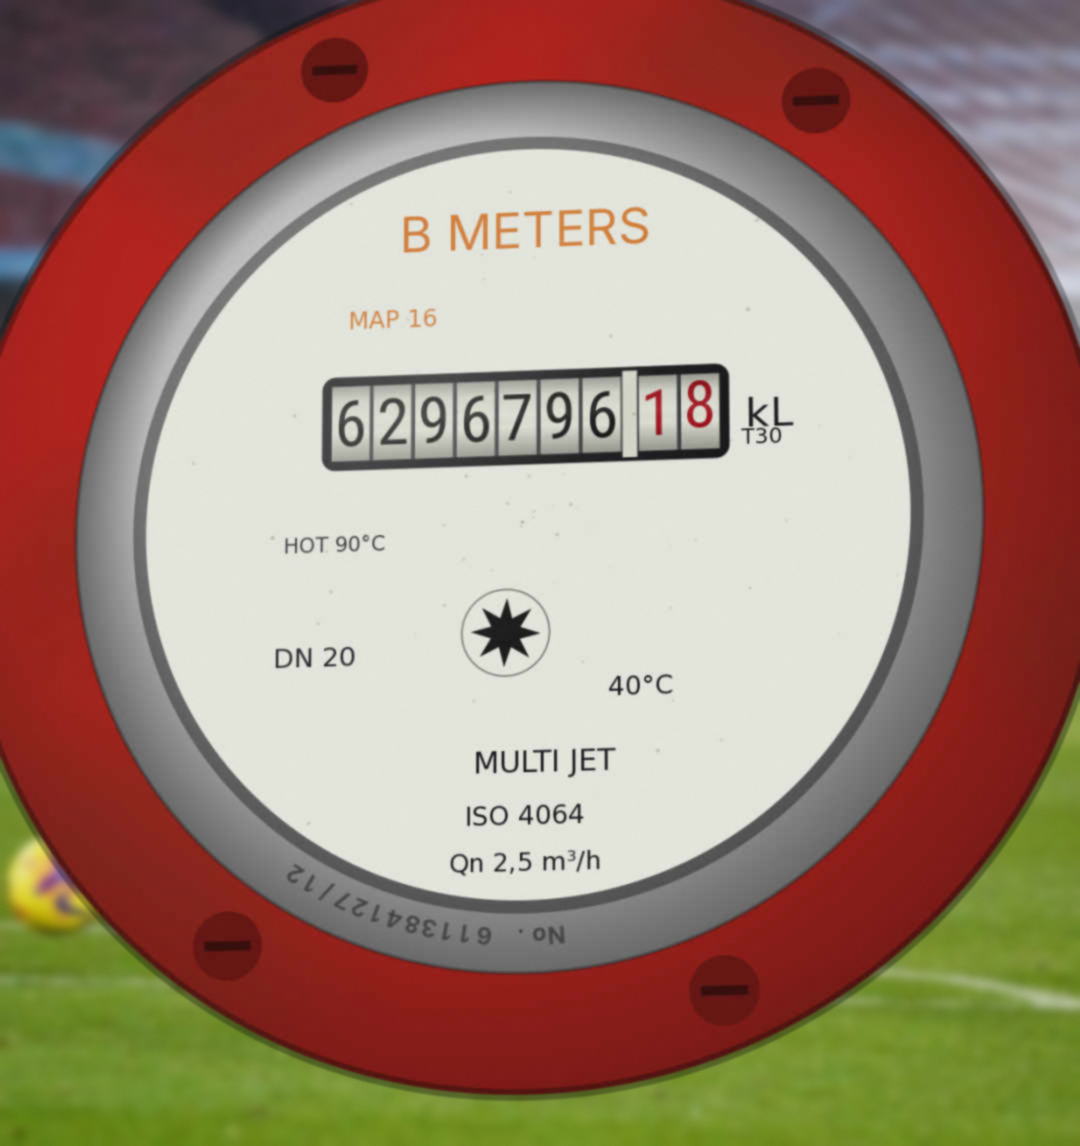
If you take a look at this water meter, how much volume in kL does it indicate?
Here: 6296796.18 kL
